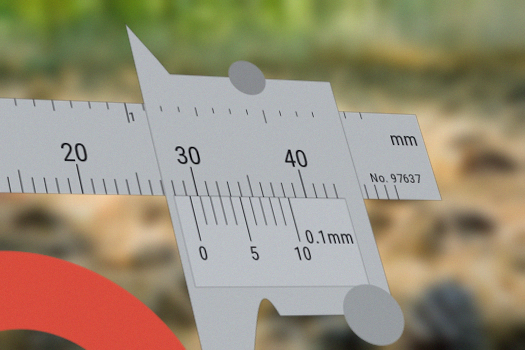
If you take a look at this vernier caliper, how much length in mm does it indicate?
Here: 29.3 mm
